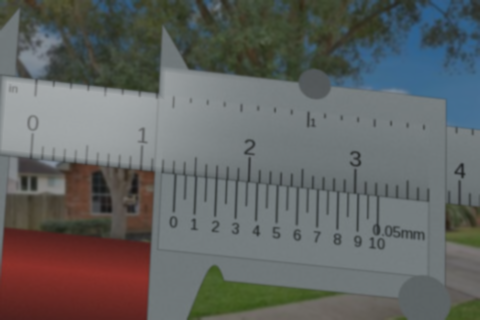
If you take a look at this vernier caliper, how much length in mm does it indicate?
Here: 13.2 mm
